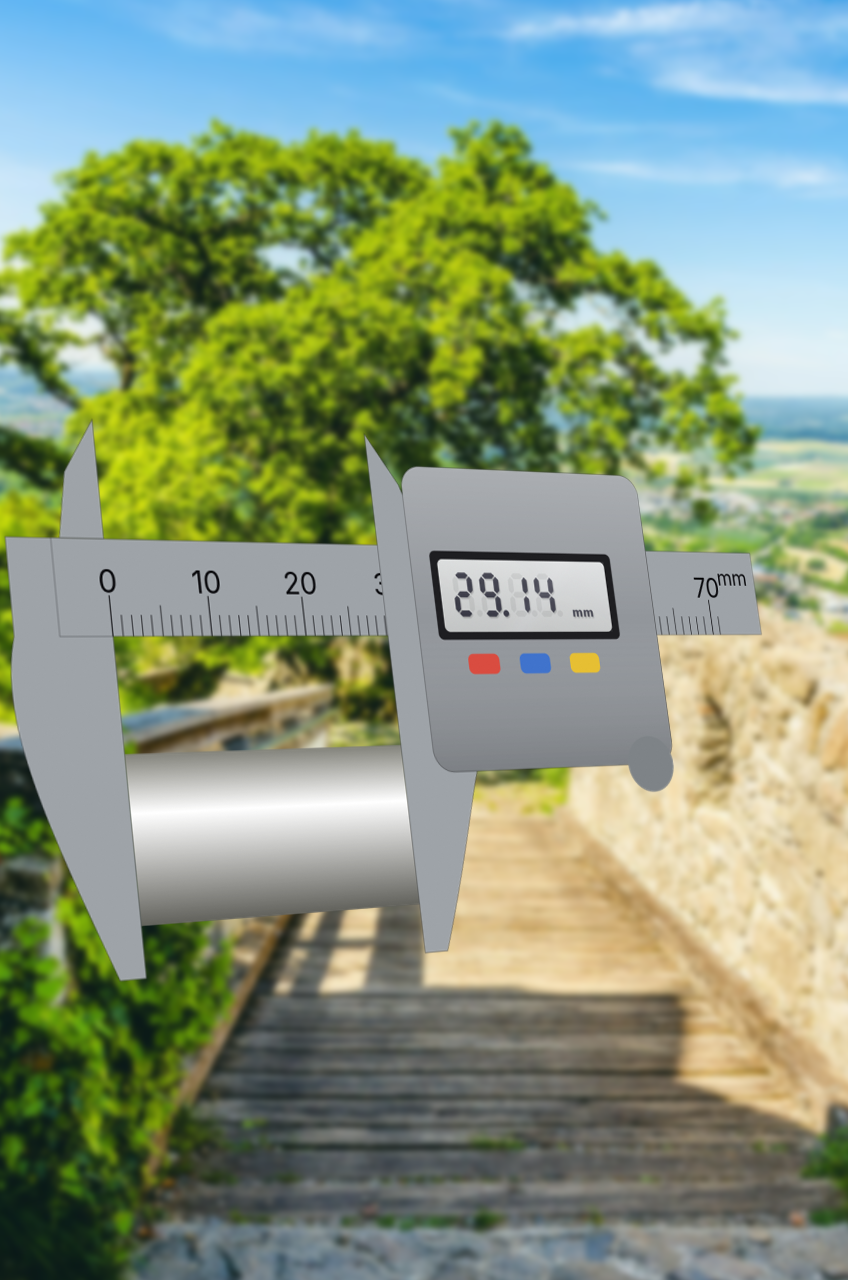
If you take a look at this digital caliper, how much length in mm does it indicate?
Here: 29.14 mm
